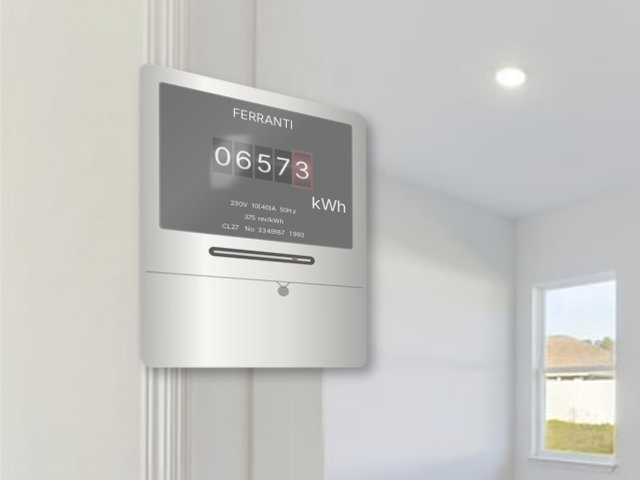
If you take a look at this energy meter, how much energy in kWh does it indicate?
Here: 657.3 kWh
